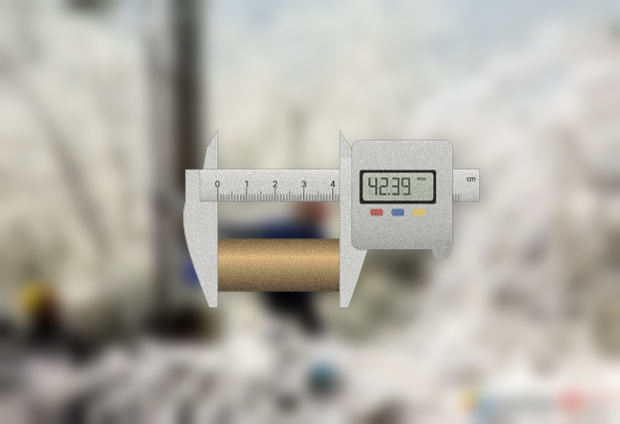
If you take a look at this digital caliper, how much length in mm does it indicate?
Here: 42.39 mm
